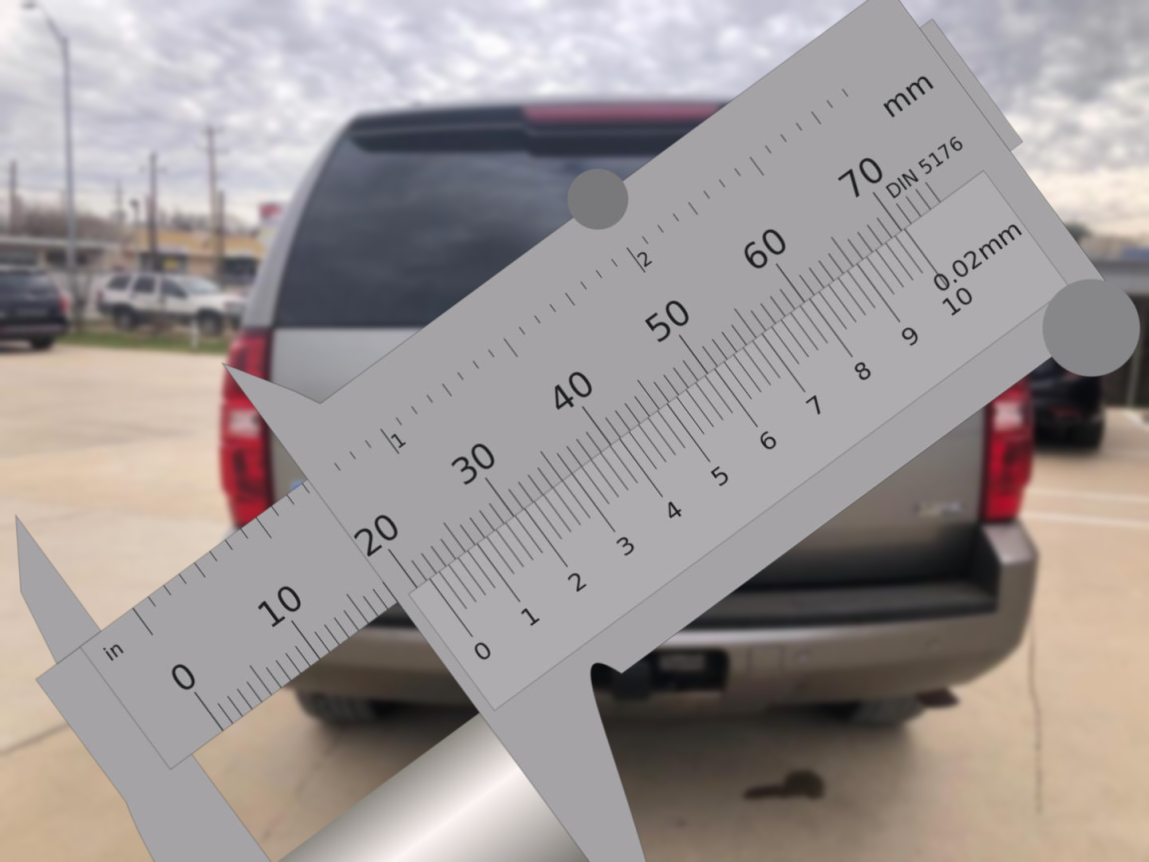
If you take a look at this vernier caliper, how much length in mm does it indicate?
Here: 21.3 mm
